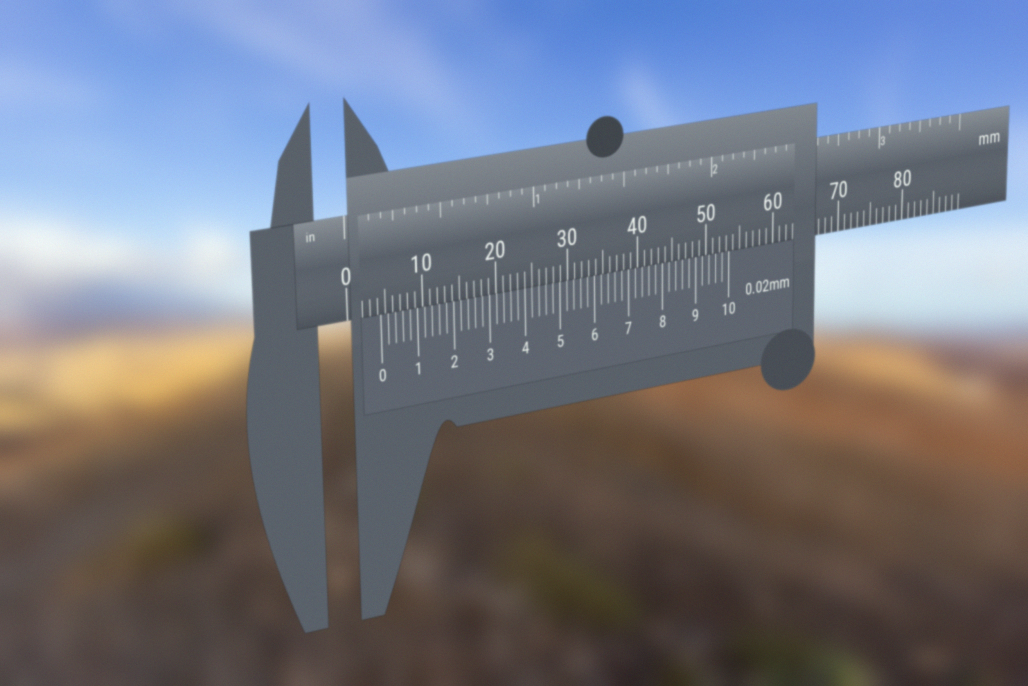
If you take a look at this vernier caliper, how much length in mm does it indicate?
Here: 4.4 mm
